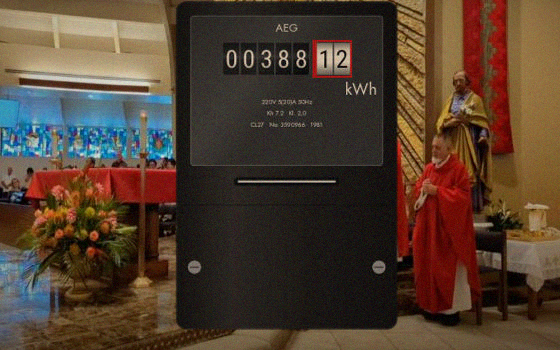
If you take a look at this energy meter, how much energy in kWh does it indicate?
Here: 388.12 kWh
